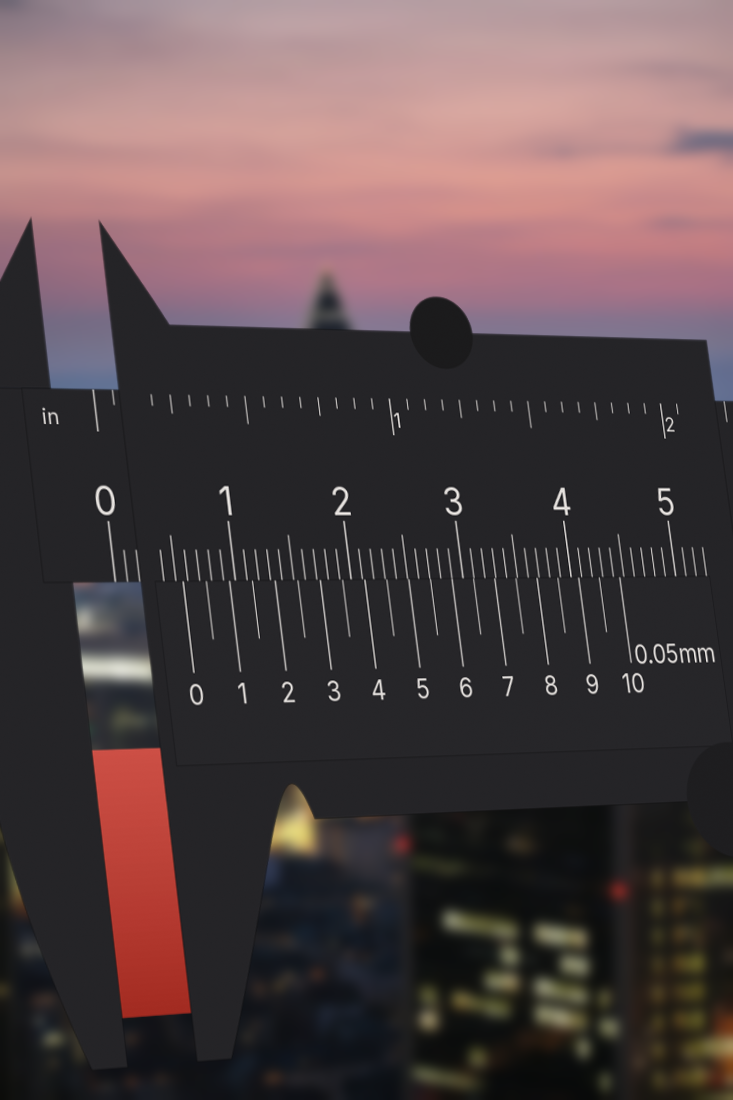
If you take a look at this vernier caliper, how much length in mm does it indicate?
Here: 5.6 mm
